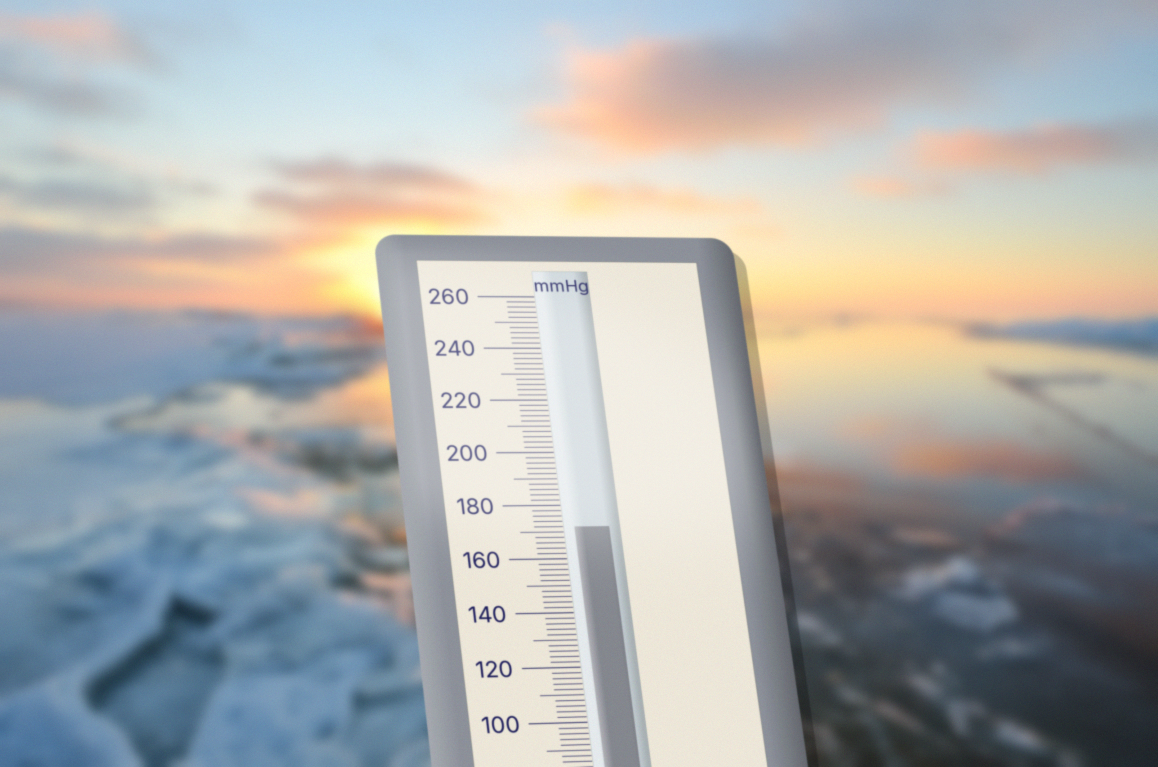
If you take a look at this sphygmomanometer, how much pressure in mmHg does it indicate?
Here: 172 mmHg
